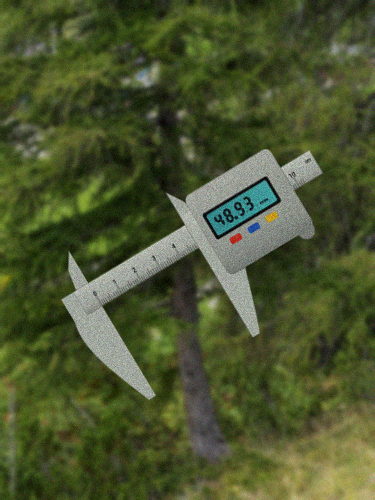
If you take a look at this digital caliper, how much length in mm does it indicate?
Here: 48.93 mm
